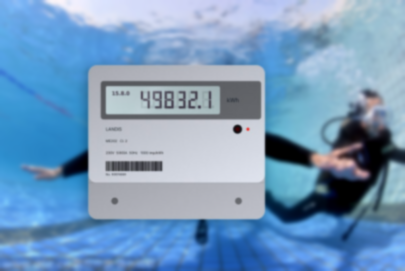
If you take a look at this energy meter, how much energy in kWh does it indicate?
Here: 49832.1 kWh
